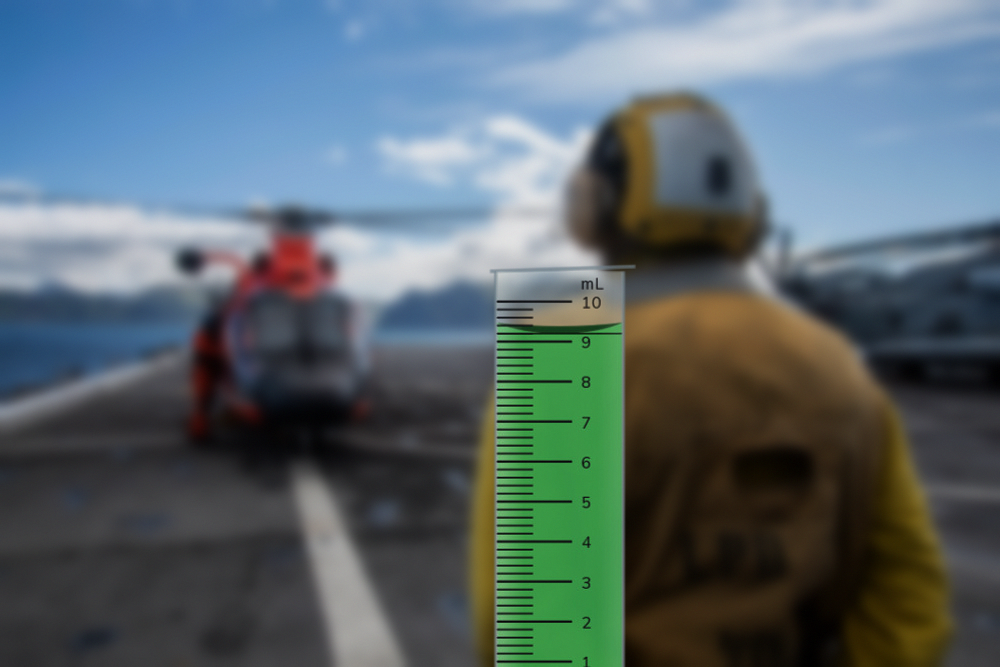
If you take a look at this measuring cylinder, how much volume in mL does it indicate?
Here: 9.2 mL
